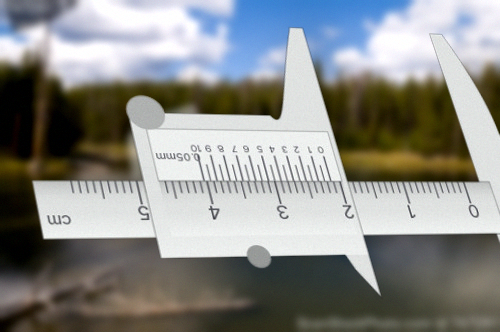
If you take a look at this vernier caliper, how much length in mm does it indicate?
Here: 21.4 mm
